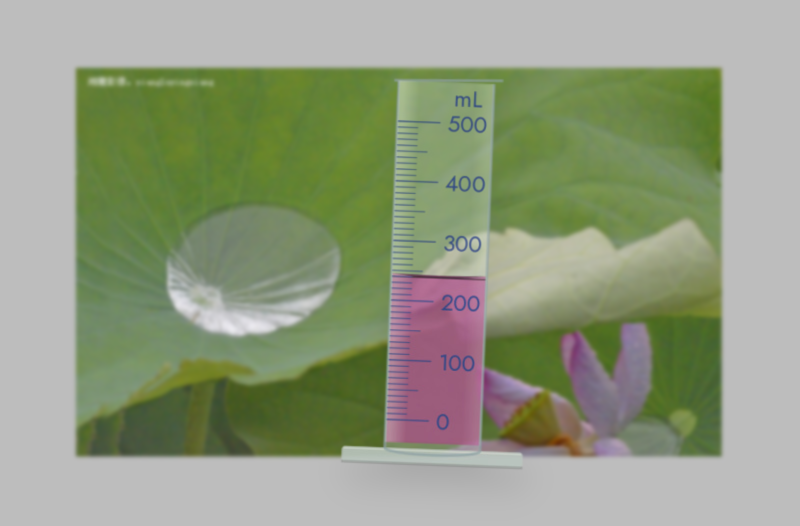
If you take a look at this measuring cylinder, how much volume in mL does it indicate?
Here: 240 mL
